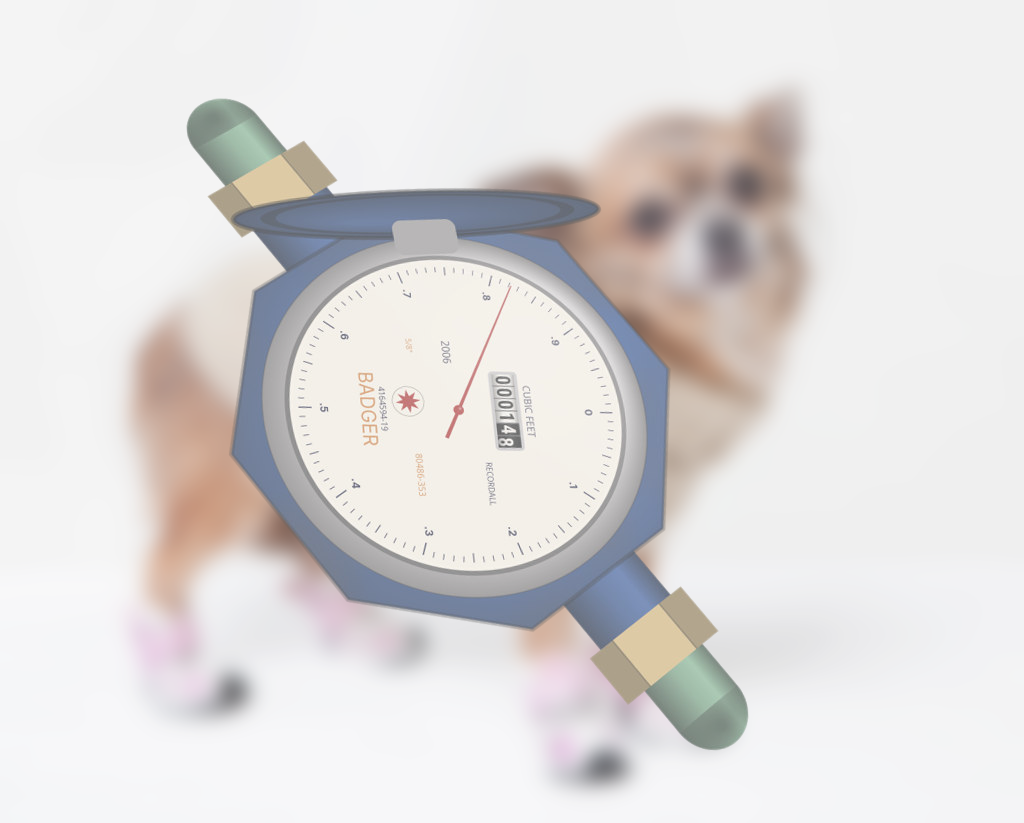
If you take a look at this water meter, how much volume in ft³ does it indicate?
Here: 147.82 ft³
